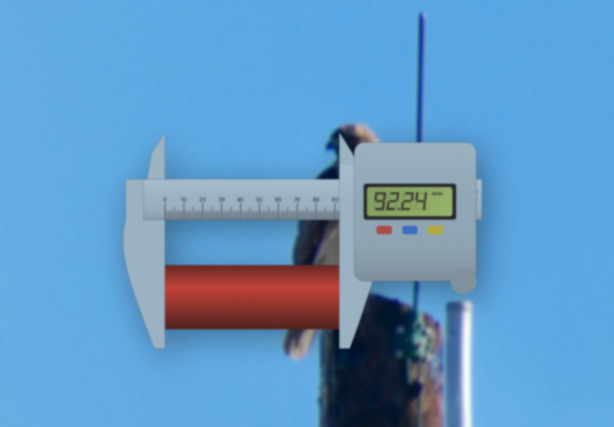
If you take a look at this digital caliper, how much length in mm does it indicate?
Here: 92.24 mm
